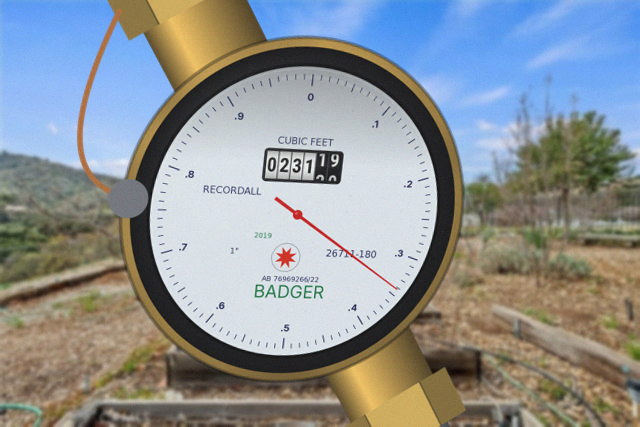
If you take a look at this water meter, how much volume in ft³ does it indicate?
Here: 23119.34 ft³
